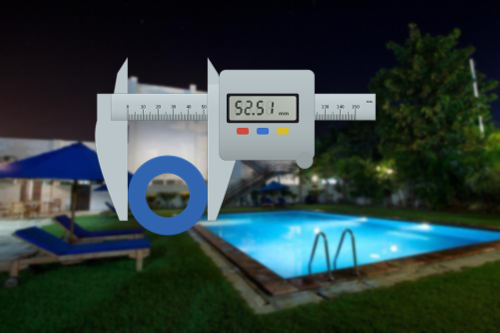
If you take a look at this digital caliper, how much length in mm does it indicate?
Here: 52.51 mm
